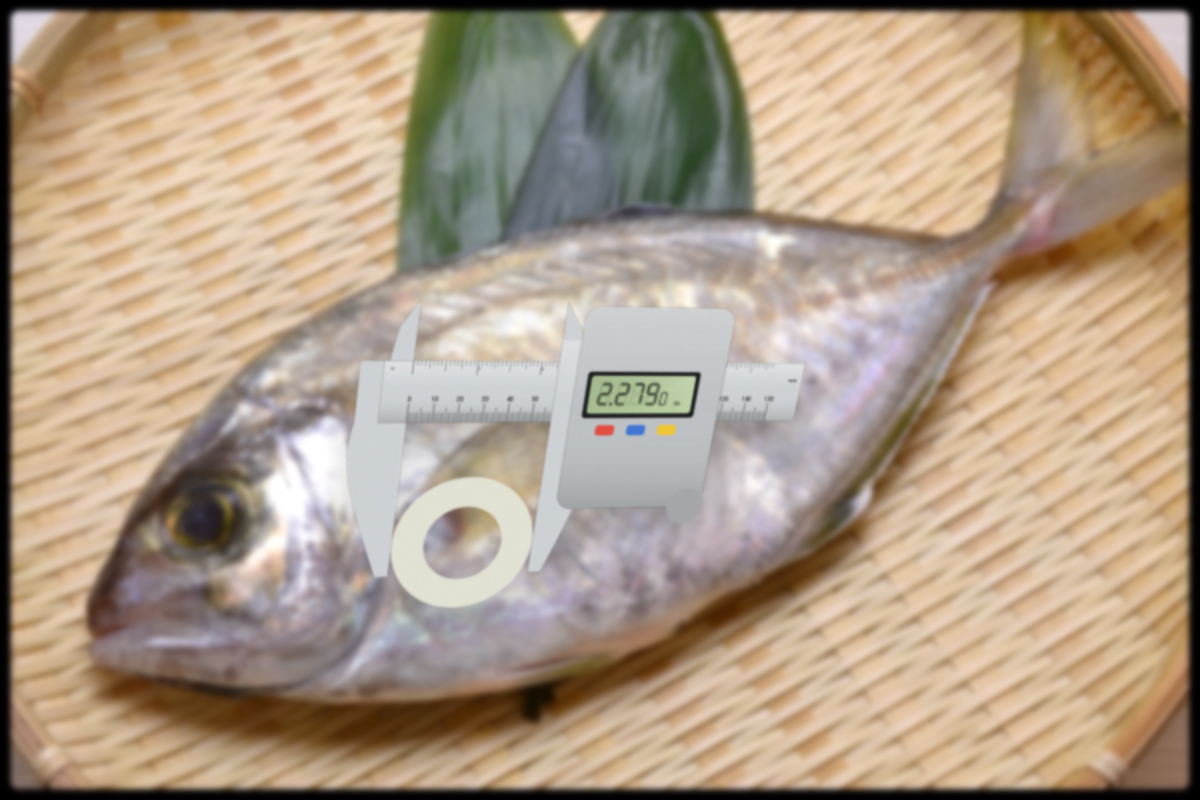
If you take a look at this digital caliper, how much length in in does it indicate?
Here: 2.2790 in
